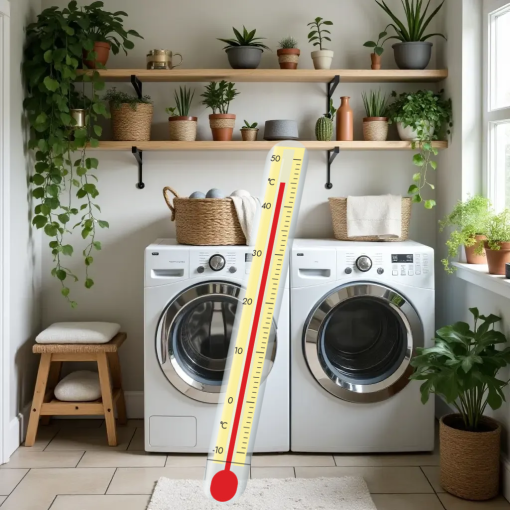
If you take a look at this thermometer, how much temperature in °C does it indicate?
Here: 45 °C
